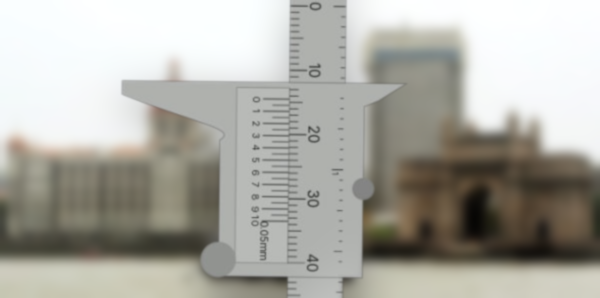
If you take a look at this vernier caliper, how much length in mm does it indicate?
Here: 14.5 mm
